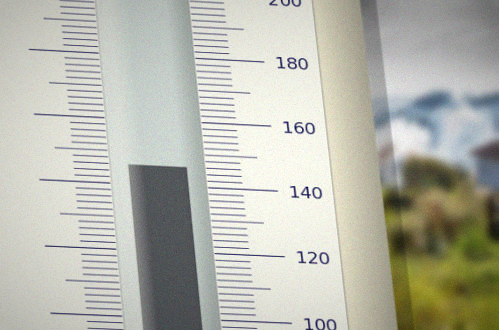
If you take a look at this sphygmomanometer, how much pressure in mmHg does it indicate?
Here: 146 mmHg
